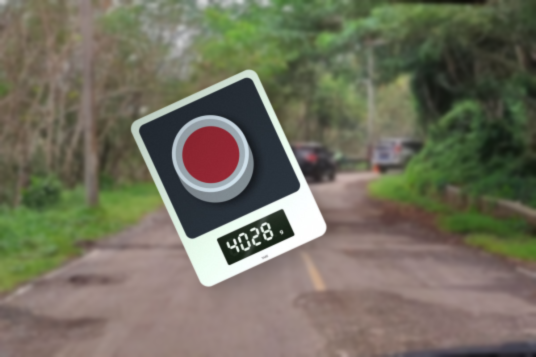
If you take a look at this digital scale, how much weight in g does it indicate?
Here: 4028 g
